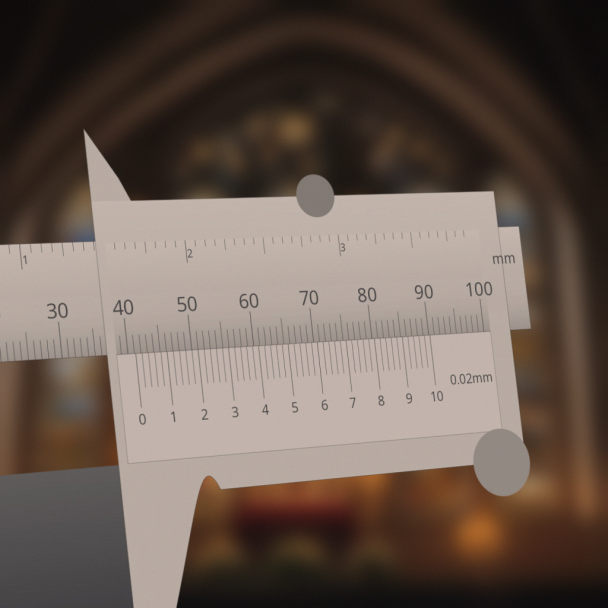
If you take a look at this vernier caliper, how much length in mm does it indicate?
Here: 41.2 mm
